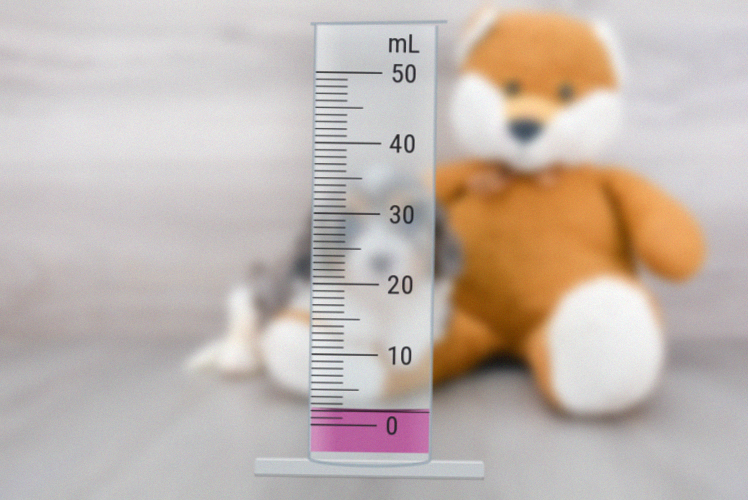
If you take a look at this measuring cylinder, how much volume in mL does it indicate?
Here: 2 mL
